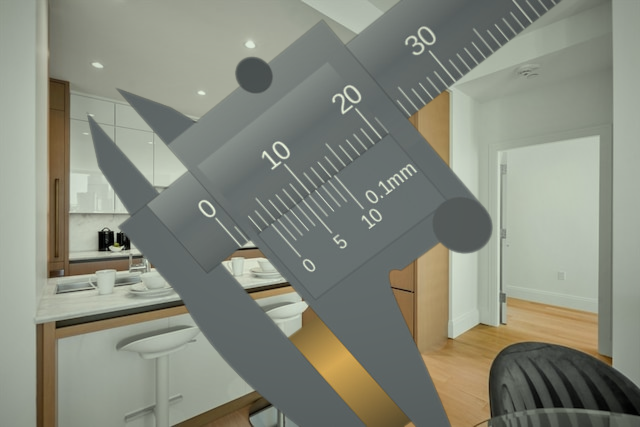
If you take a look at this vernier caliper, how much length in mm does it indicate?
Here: 4.4 mm
